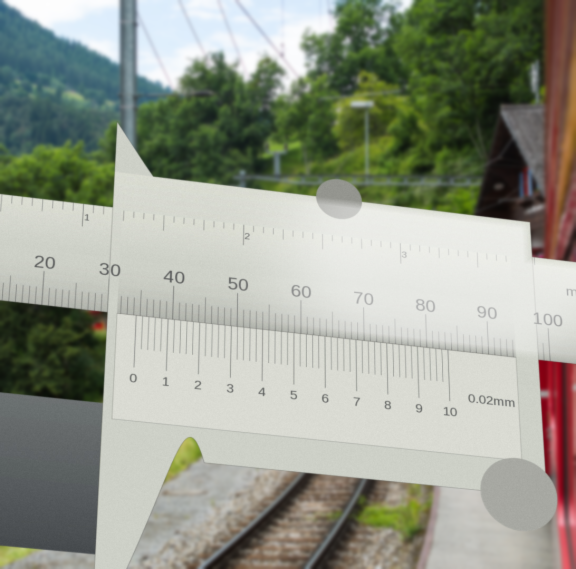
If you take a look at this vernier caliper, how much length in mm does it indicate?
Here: 34.4 mm
